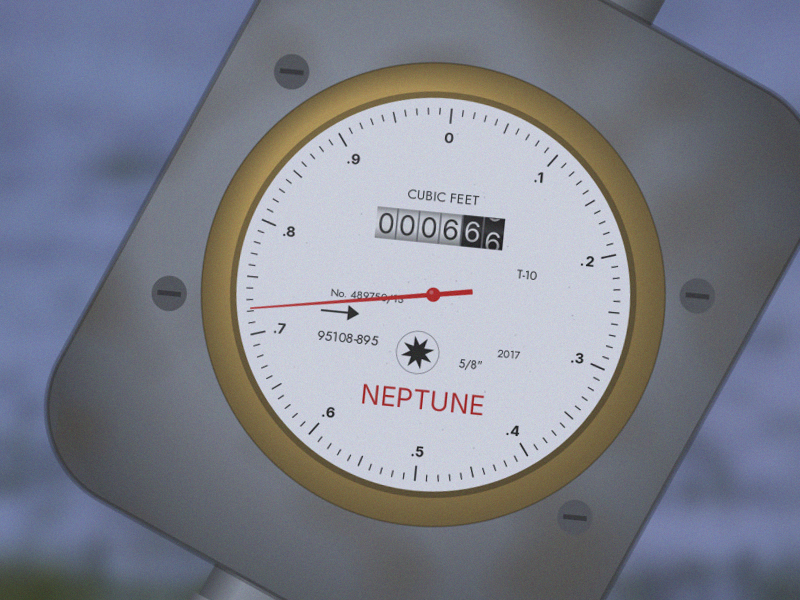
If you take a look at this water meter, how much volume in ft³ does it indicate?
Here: 665.72 ft³
